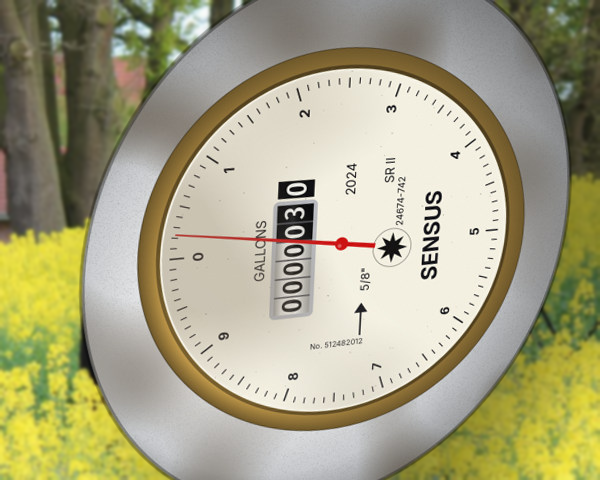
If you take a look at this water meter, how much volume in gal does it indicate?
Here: 30.2 gal
